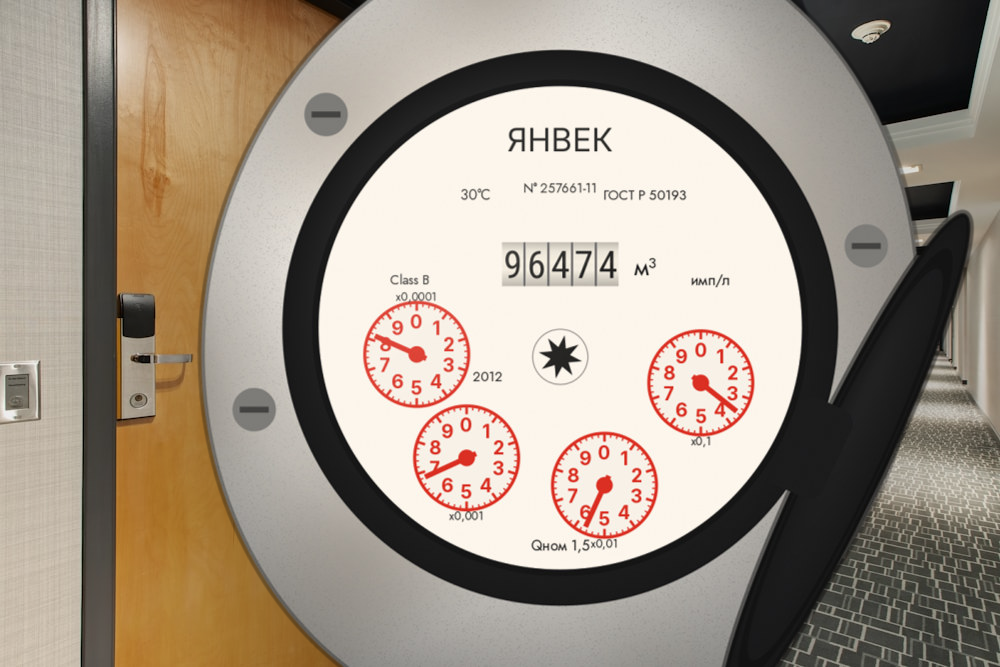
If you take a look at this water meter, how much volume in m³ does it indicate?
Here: 96474.3568 m³
